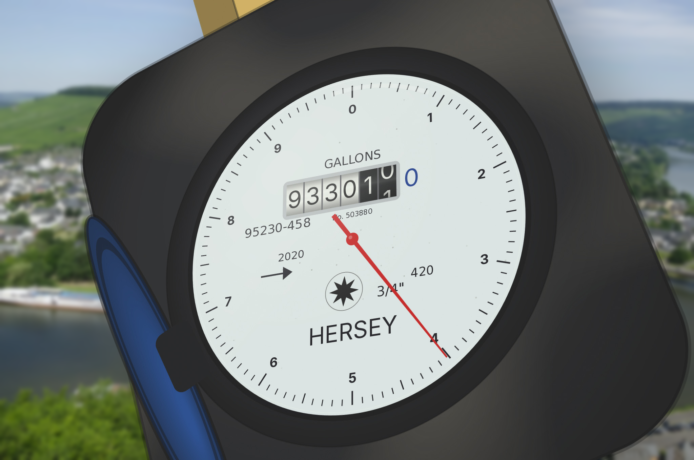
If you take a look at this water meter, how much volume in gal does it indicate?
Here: 9330104.0 gal
